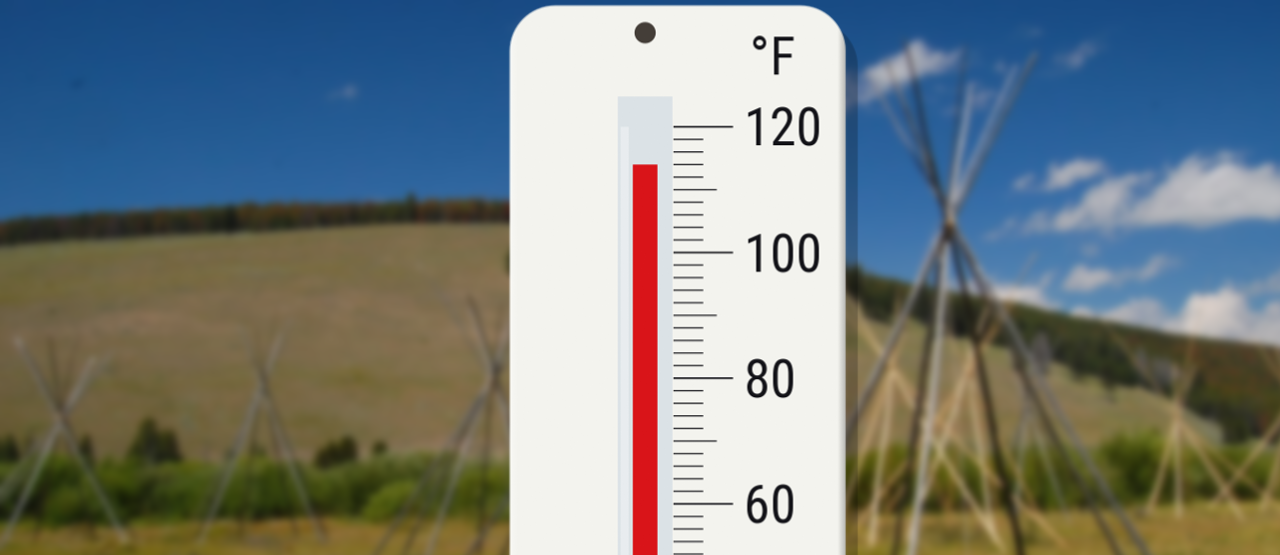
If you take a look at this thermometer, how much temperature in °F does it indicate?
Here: 114 °F
